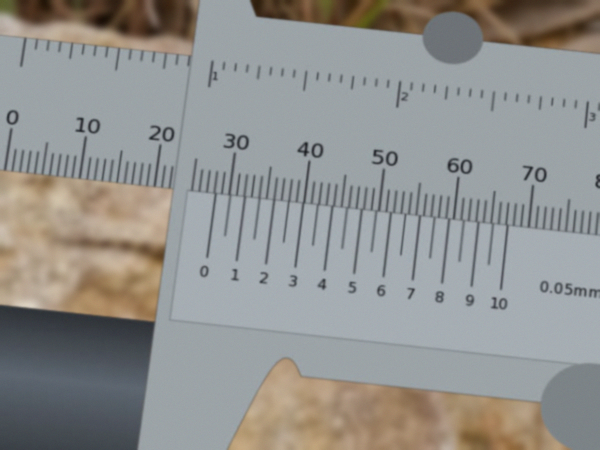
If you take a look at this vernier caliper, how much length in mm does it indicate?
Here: 28.2 mm
